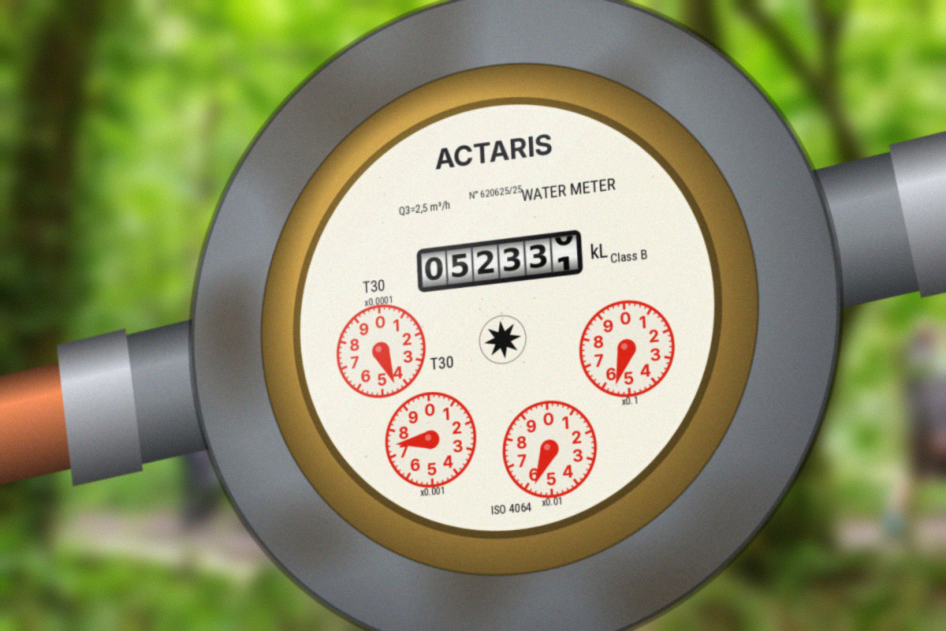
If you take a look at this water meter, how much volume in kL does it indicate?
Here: 52330.5574 kL
